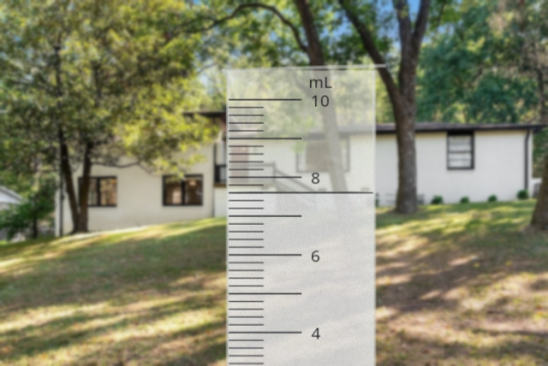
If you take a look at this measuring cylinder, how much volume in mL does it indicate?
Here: 7.6 mL
